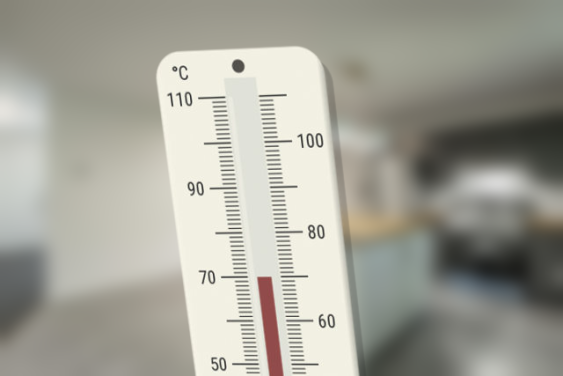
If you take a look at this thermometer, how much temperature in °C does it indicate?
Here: 70 °C
